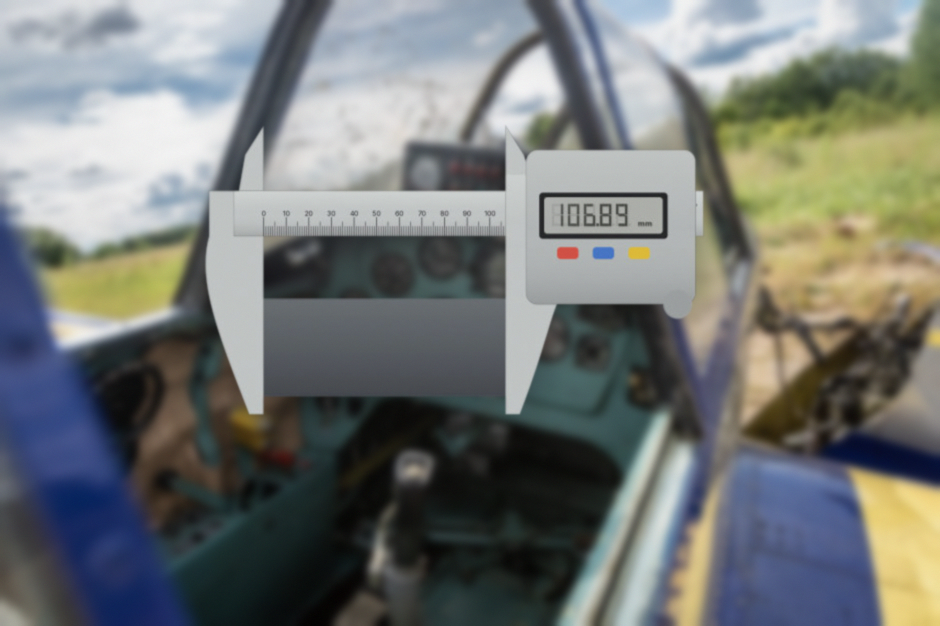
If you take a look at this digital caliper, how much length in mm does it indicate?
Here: 106.89 mm
